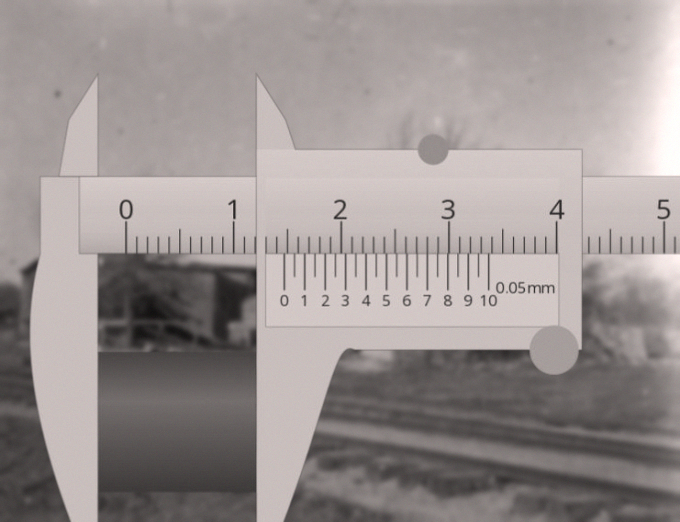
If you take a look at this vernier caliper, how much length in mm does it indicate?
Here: 14.7 mm
